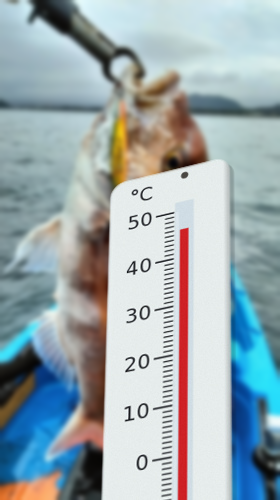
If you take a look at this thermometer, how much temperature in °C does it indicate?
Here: 46 °C
